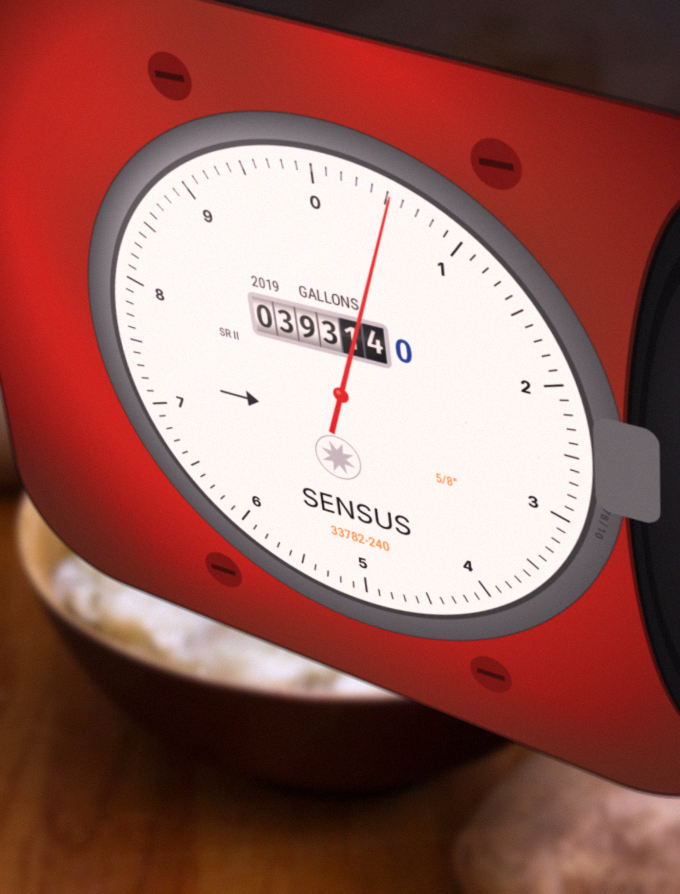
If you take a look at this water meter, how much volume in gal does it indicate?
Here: 393140.5 gal
